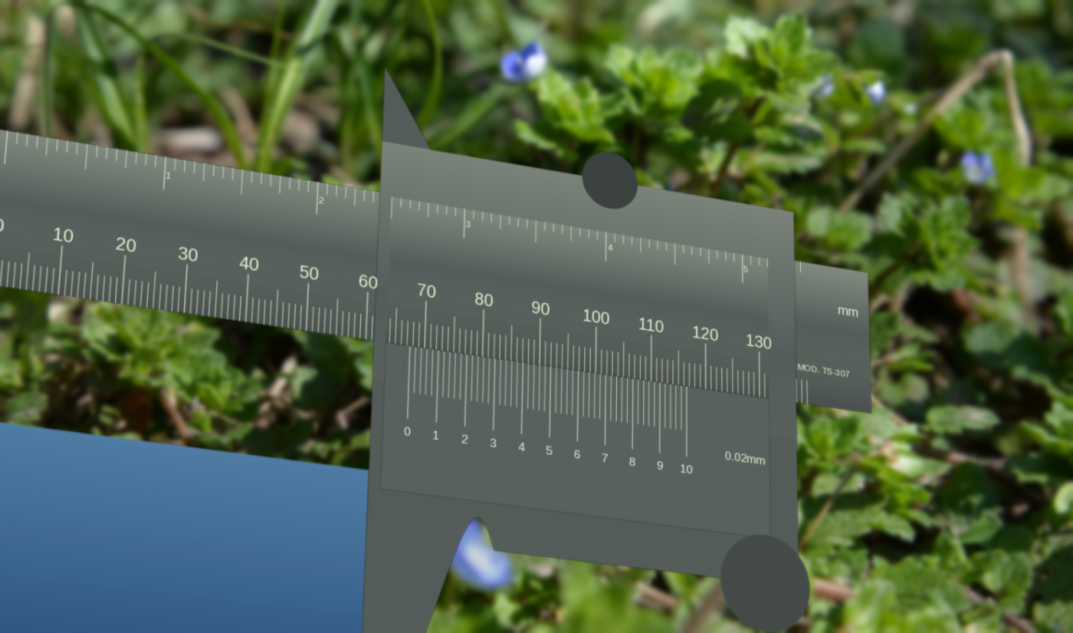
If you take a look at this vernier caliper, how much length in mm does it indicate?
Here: 67.5 mm
